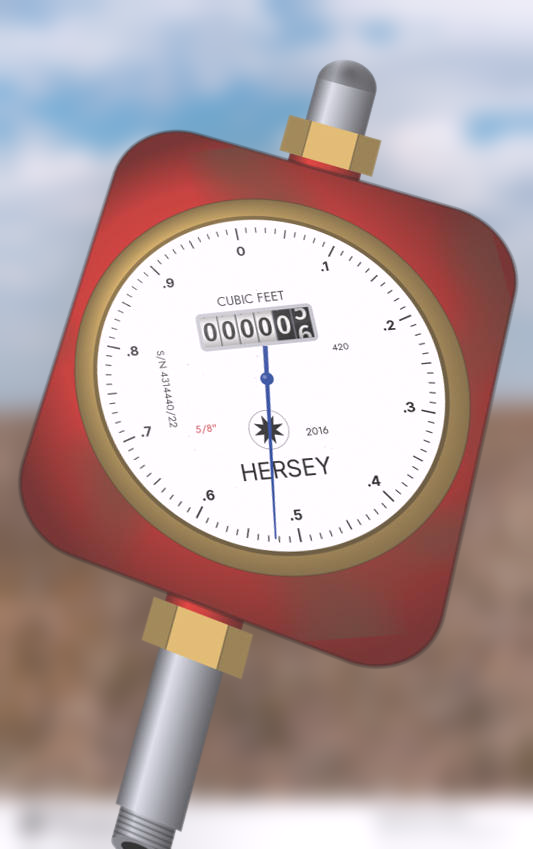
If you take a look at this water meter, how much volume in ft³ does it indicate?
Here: 5.52 ft³
